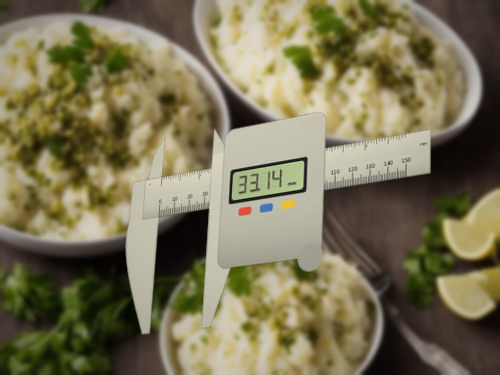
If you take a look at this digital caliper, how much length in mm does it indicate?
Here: 33.14 mm
